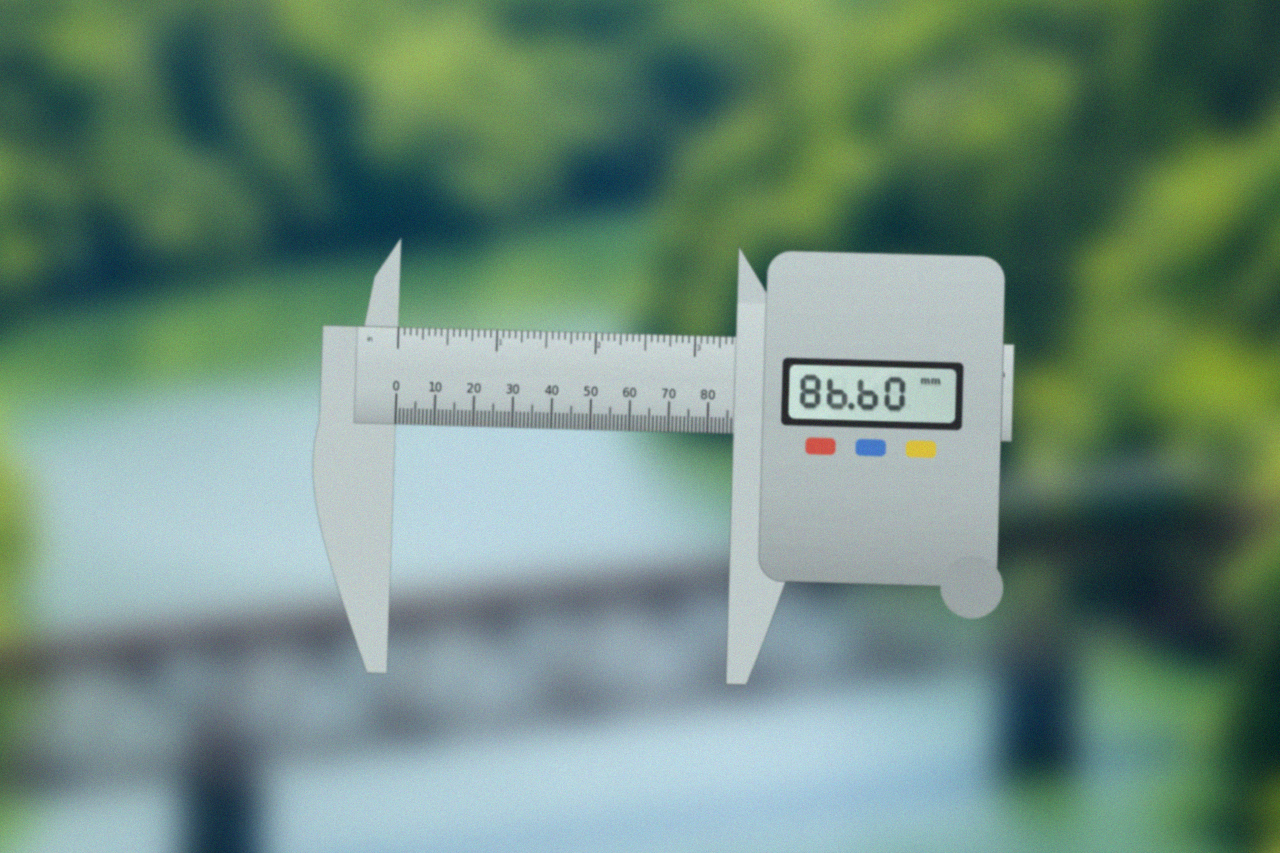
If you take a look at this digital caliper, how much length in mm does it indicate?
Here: 86.60 mm
